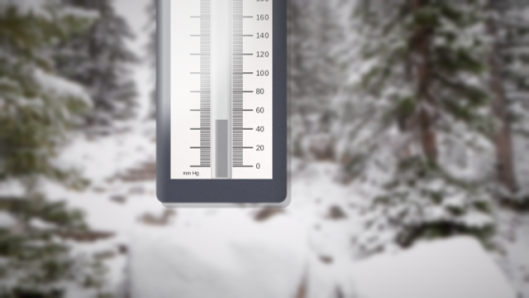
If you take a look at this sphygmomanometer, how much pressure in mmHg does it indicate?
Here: 50 mmHg
